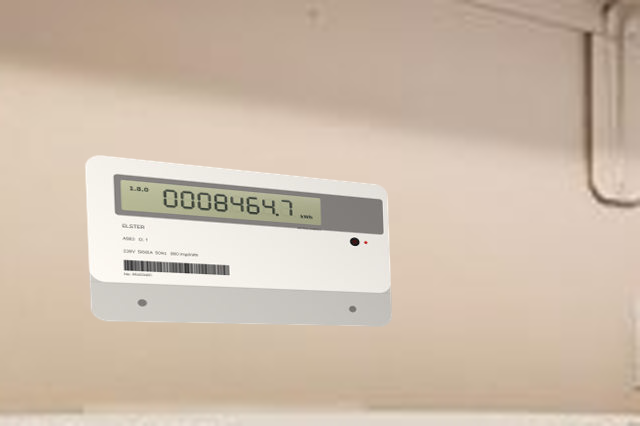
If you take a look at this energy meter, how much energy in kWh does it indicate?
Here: 8464.7 kWh
